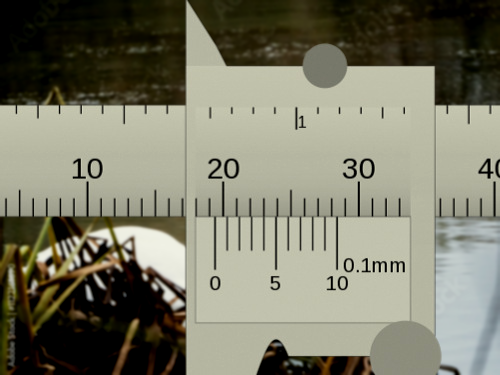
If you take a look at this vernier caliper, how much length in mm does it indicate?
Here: 19.4 mm
